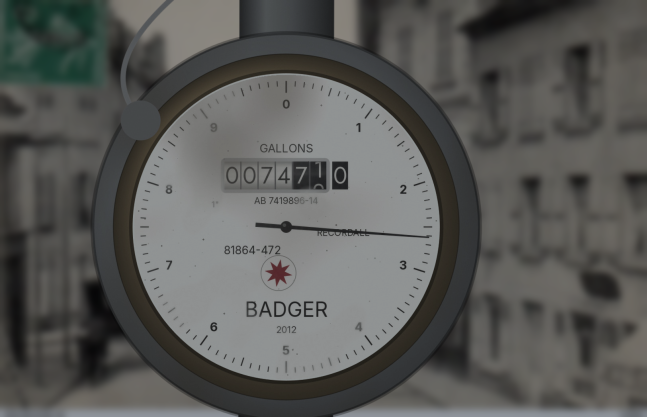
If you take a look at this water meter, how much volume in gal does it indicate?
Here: 74712.6 gal
